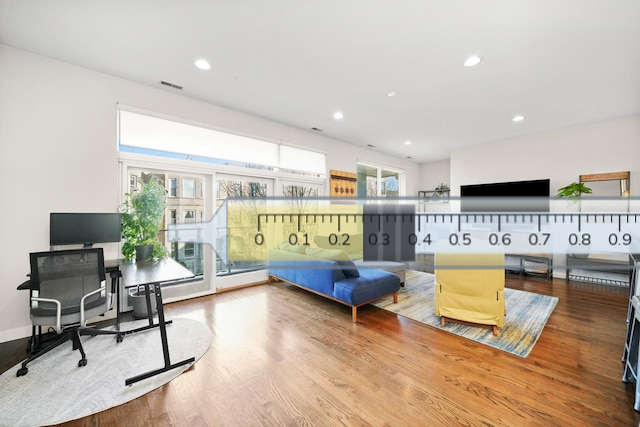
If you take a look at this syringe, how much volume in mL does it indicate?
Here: 0.26 mL
